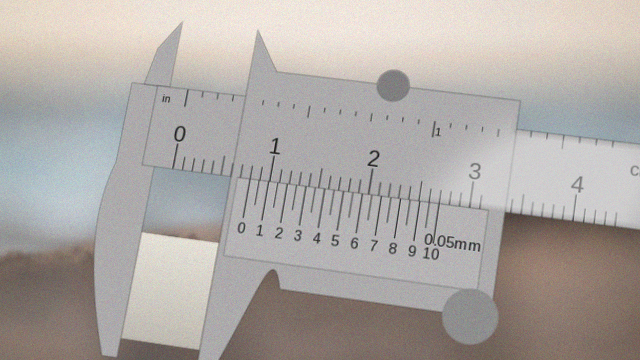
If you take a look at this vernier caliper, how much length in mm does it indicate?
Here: 8.0 mm
